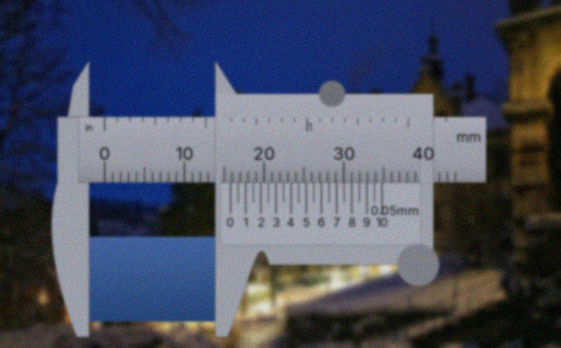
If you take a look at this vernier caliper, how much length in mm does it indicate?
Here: 15.8 mm
